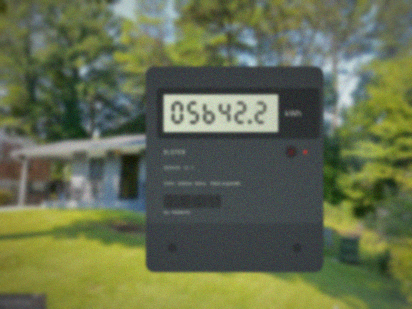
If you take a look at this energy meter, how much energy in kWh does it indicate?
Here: 5642.2 kWh
